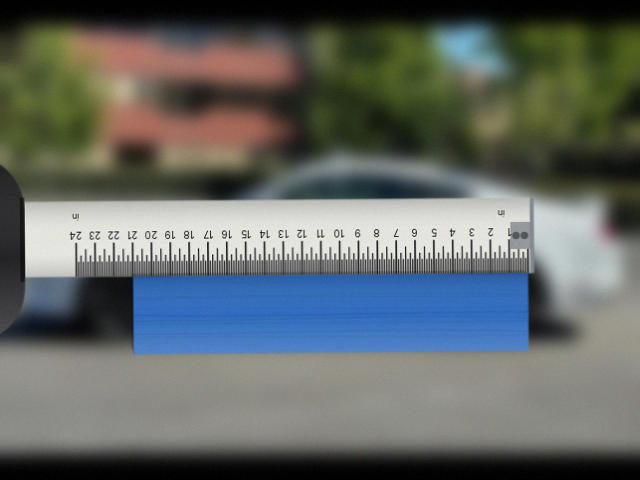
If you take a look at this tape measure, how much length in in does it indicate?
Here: 21 in
